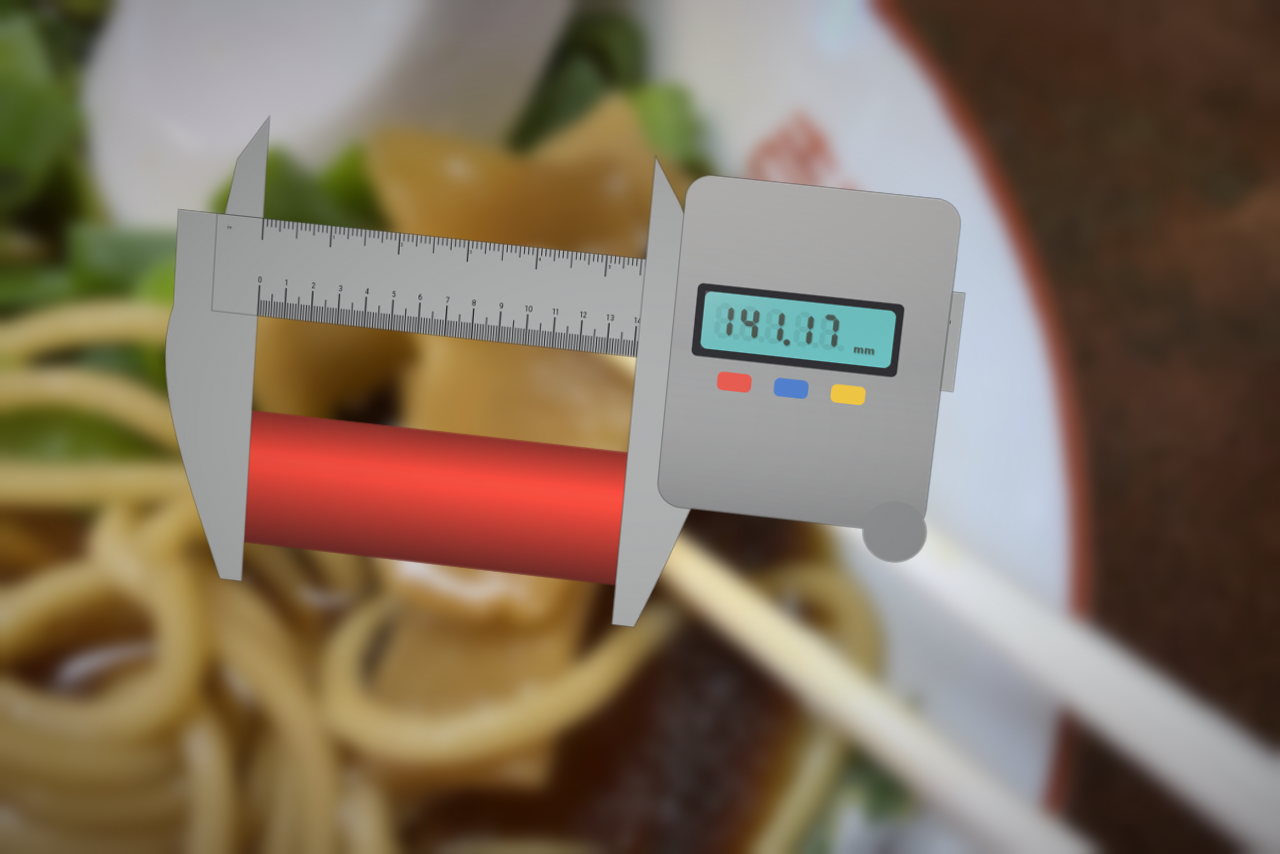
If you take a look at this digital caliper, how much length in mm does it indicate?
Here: 141.17 mm
